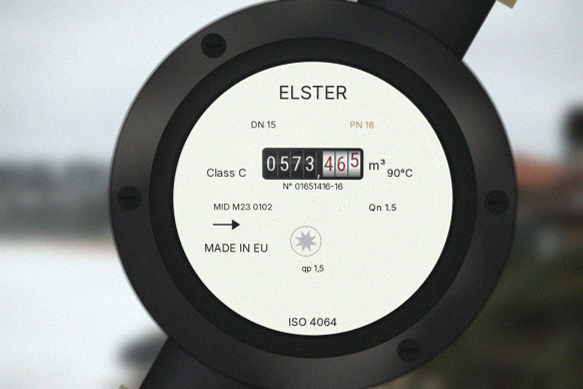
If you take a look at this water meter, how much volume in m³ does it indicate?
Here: 573.465 m³
